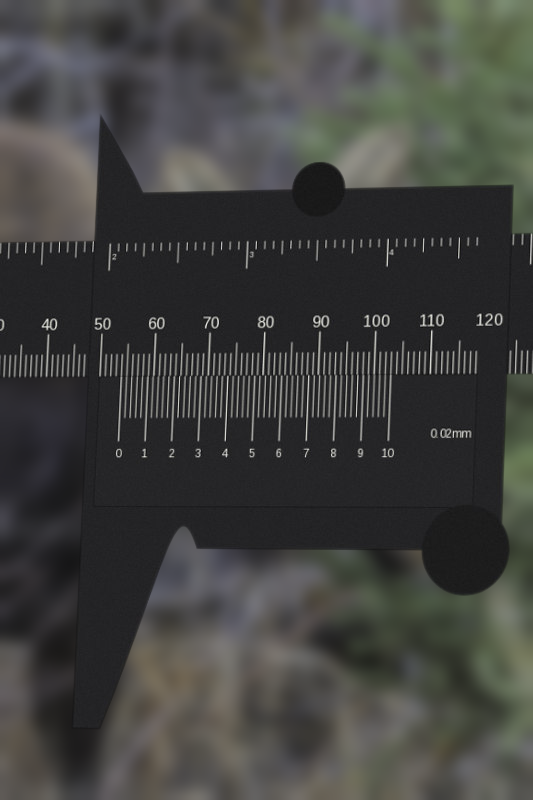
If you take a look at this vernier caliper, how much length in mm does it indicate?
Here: 54.0 mm
